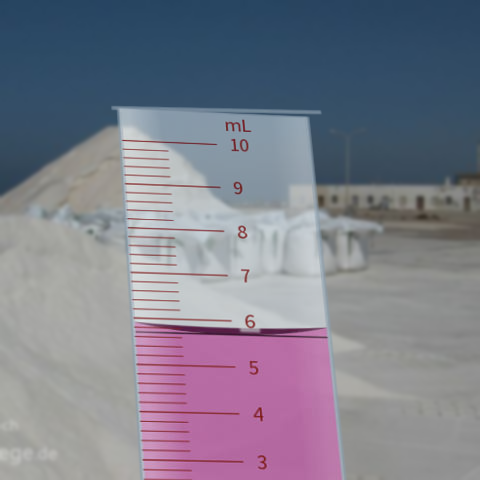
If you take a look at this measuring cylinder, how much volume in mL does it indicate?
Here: 5.7 mL
